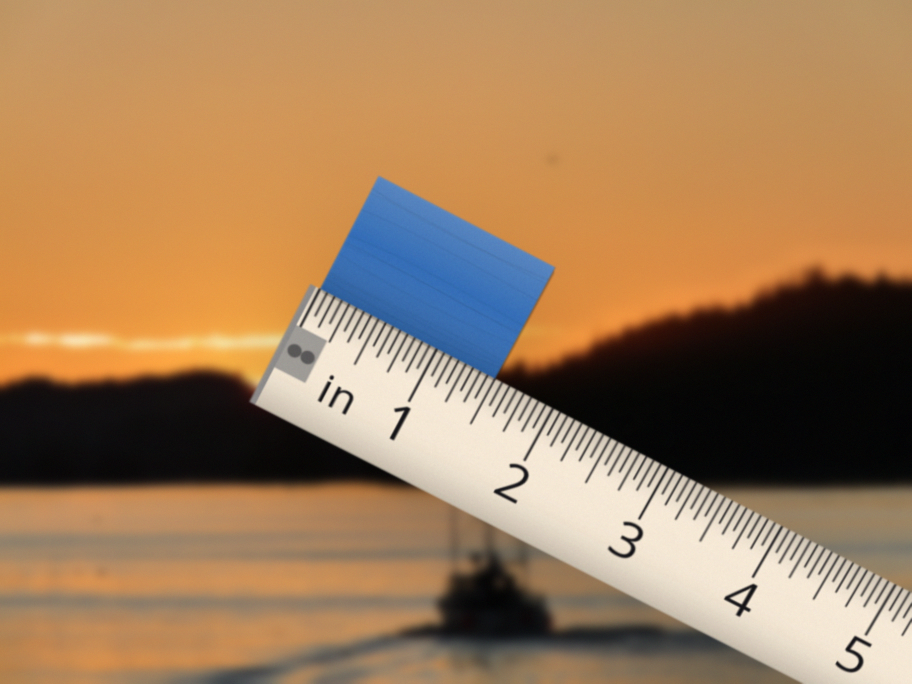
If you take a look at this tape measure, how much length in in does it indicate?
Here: 1.5 in
